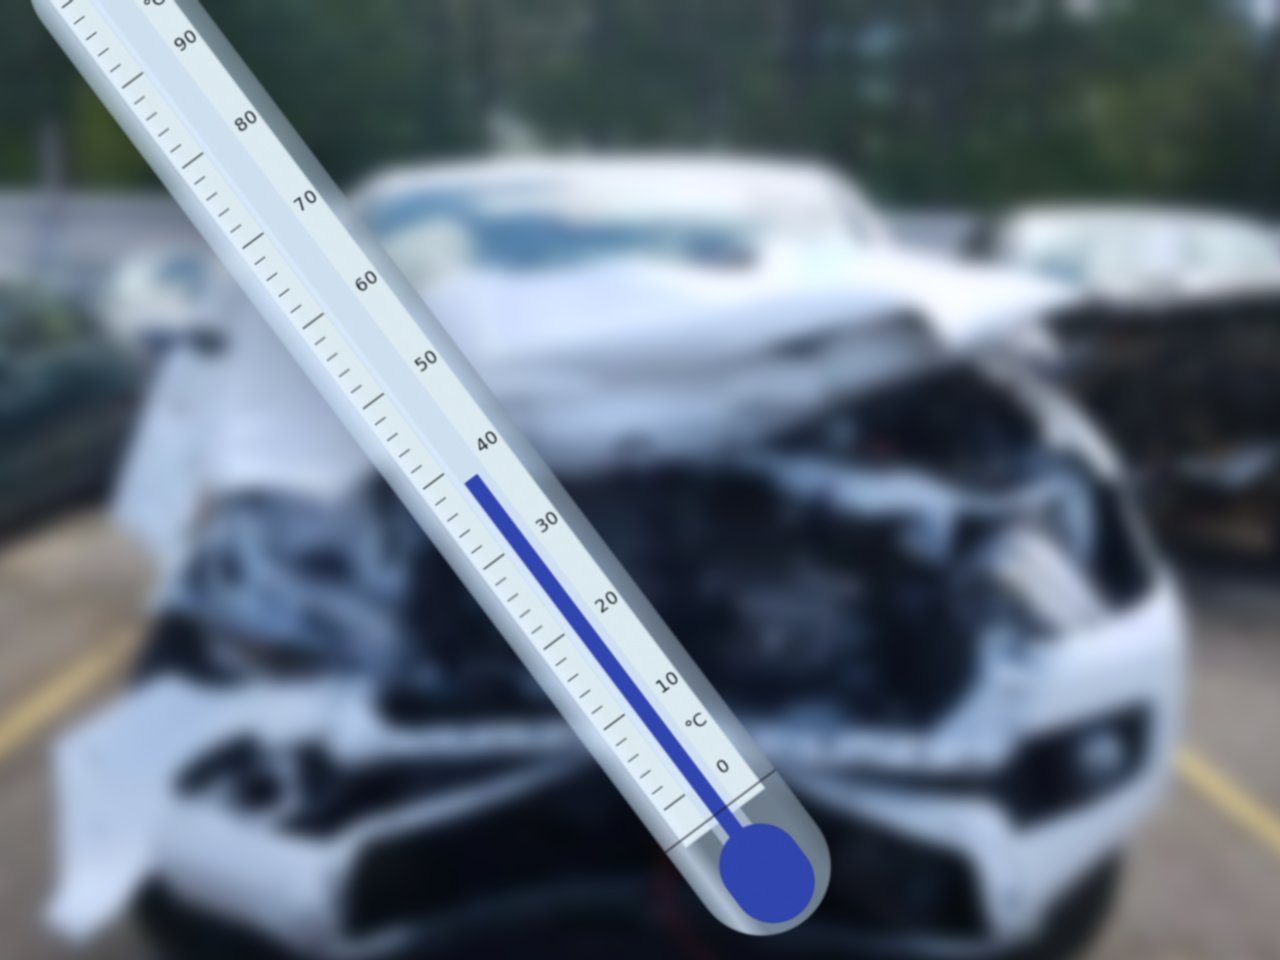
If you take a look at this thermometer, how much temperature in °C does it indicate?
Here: 38 °C
